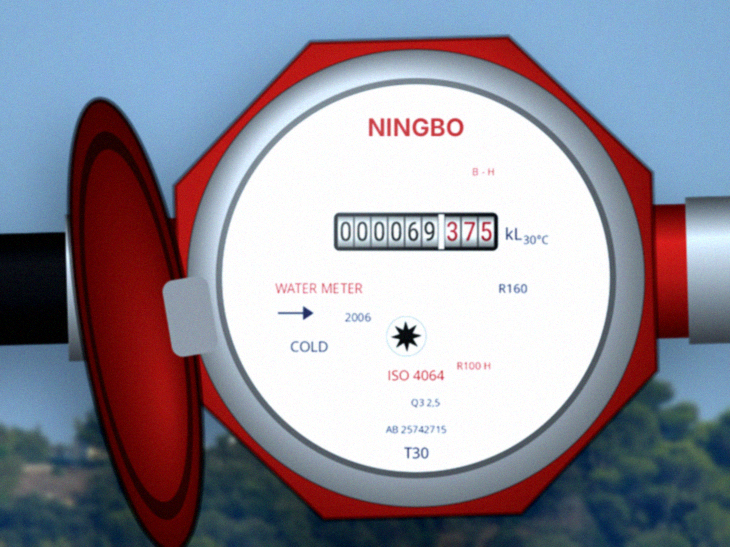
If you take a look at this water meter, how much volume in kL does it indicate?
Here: 69.375 kL
